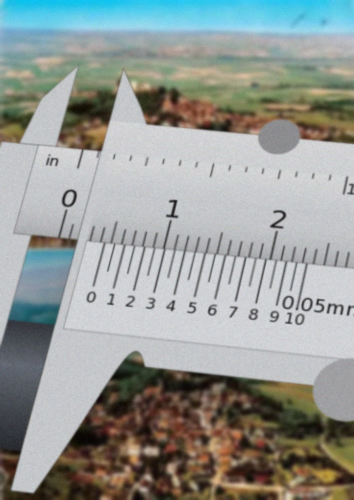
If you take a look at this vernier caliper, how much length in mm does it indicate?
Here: 4.4 mm
